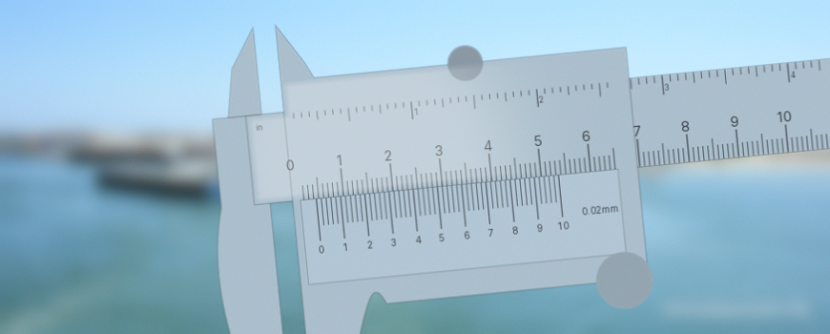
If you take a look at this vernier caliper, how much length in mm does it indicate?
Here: 4.5 mm
